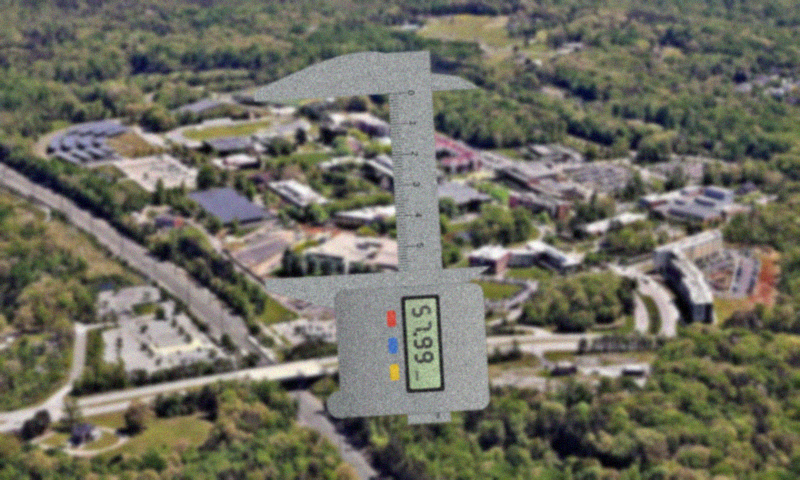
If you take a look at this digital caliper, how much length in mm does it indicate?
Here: 57.99 mm
